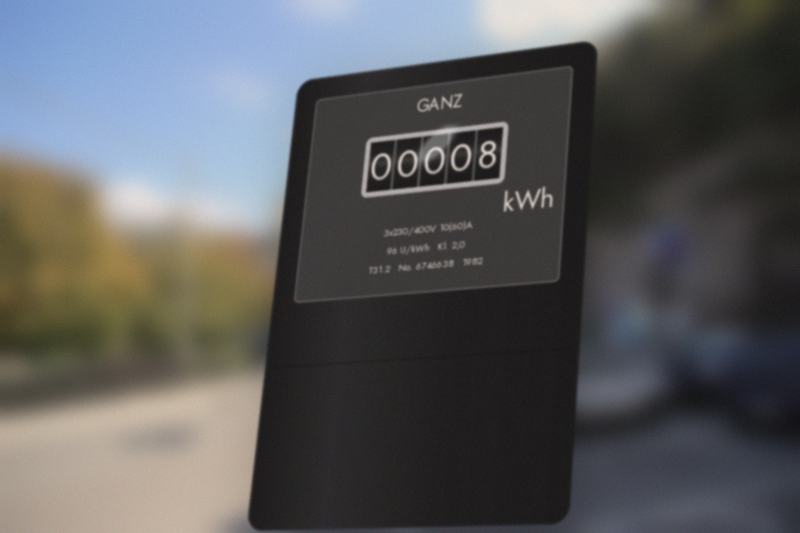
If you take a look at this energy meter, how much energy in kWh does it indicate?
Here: 8 kWh
